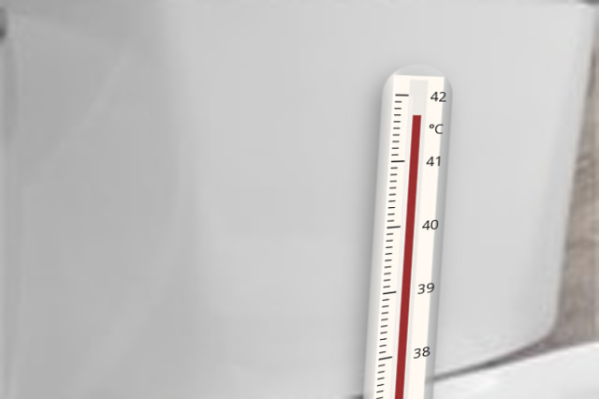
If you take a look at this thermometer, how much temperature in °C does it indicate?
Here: 41.7 °C
